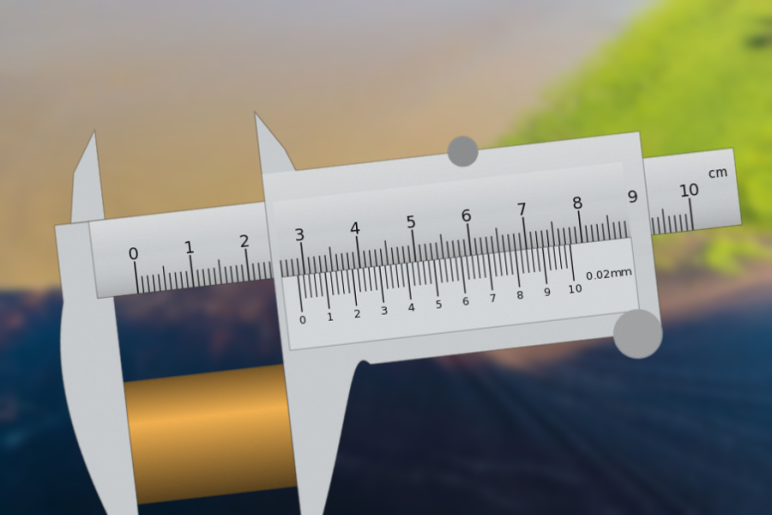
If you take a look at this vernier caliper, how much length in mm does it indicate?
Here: 28.8 mm
